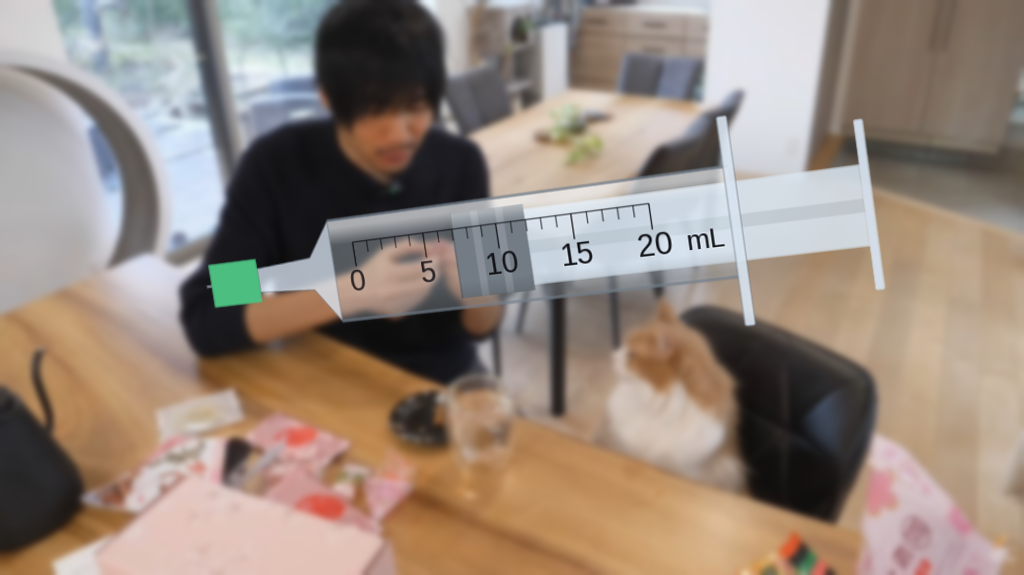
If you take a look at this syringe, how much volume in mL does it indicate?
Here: 7 mL
